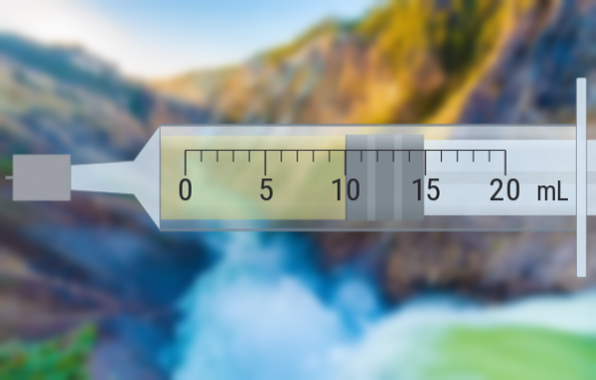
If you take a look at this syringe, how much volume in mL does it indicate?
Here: 10 mL
